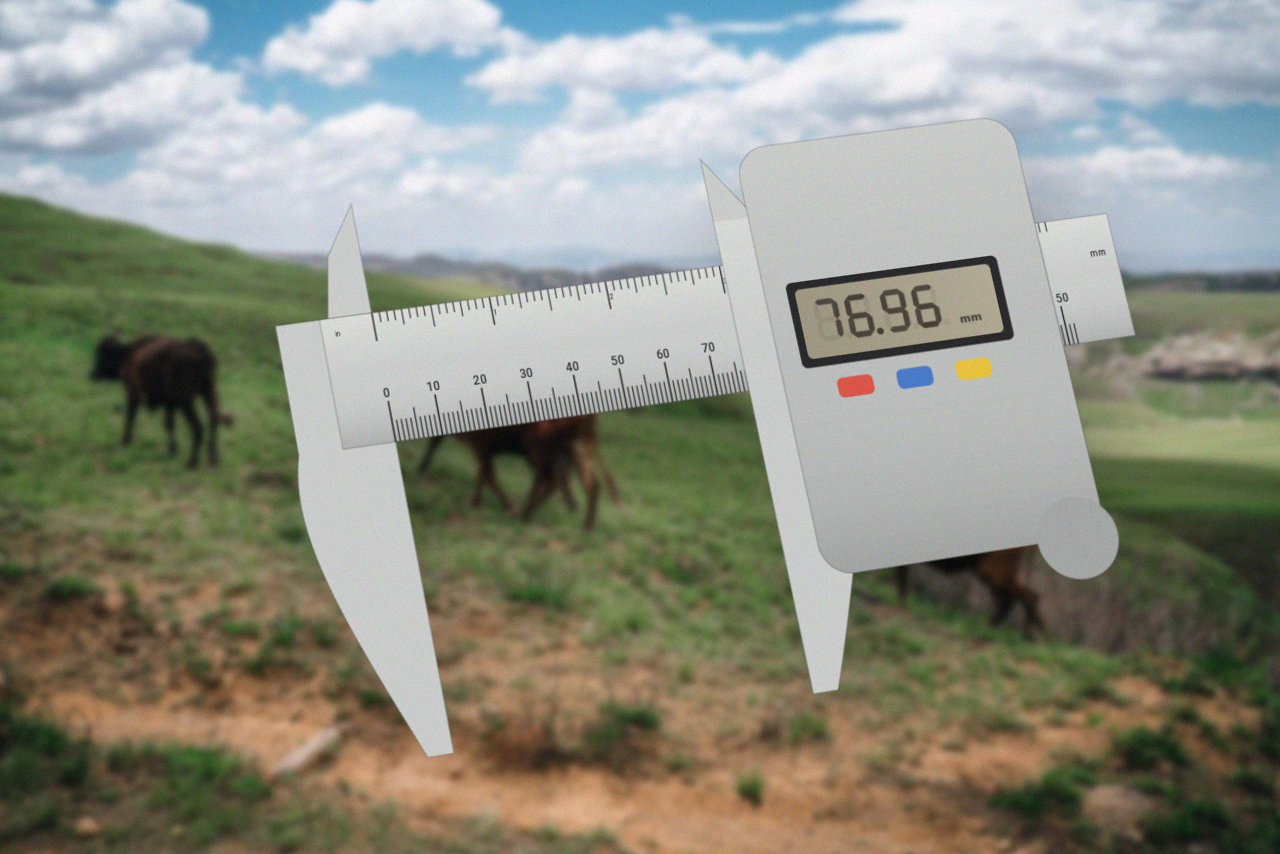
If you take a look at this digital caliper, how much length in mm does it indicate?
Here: 76.96 mm
